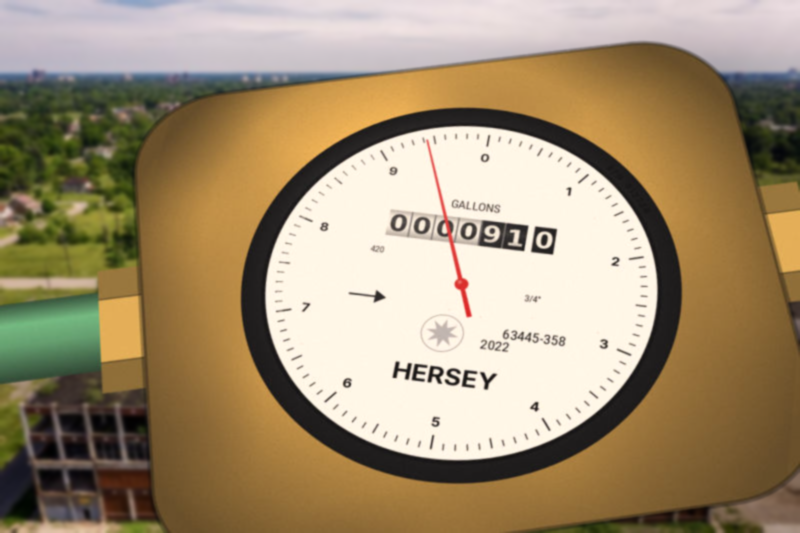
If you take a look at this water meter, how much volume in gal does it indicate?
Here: 909.4 gal
